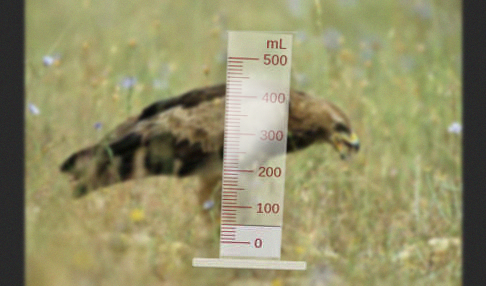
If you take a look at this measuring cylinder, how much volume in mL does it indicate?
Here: 50 mL
